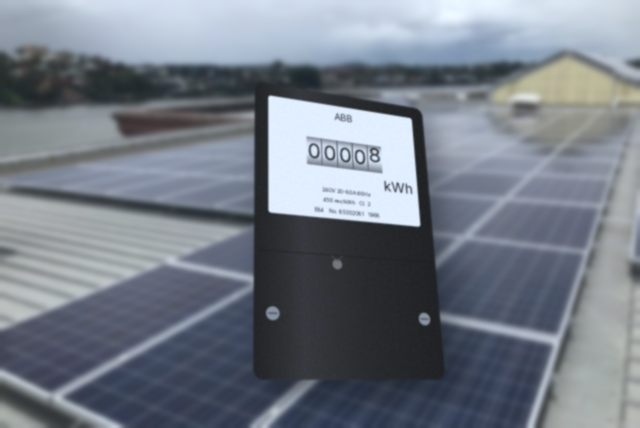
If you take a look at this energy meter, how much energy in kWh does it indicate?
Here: 8 kWh
